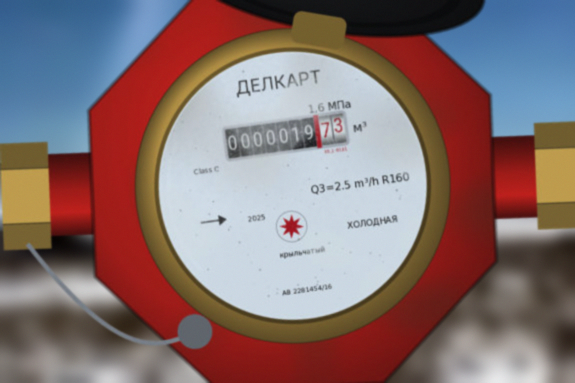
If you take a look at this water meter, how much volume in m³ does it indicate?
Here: 19.73 m³
